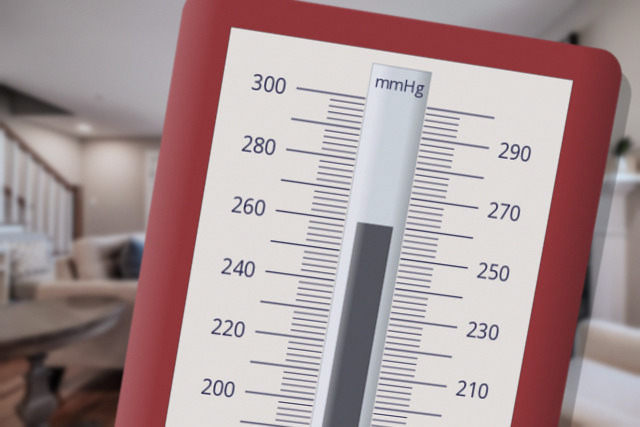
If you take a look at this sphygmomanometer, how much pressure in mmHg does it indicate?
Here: 260 mmHg
